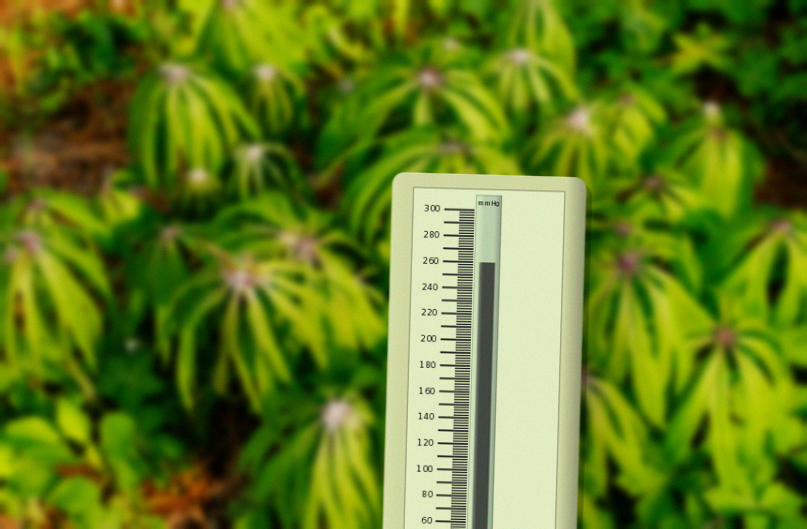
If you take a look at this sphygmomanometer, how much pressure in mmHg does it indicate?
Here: 260 mmHg
